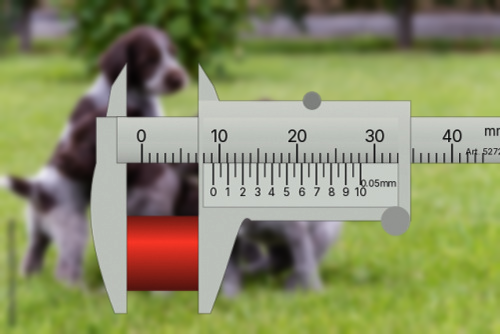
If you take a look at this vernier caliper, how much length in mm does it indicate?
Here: 9.2 mm
